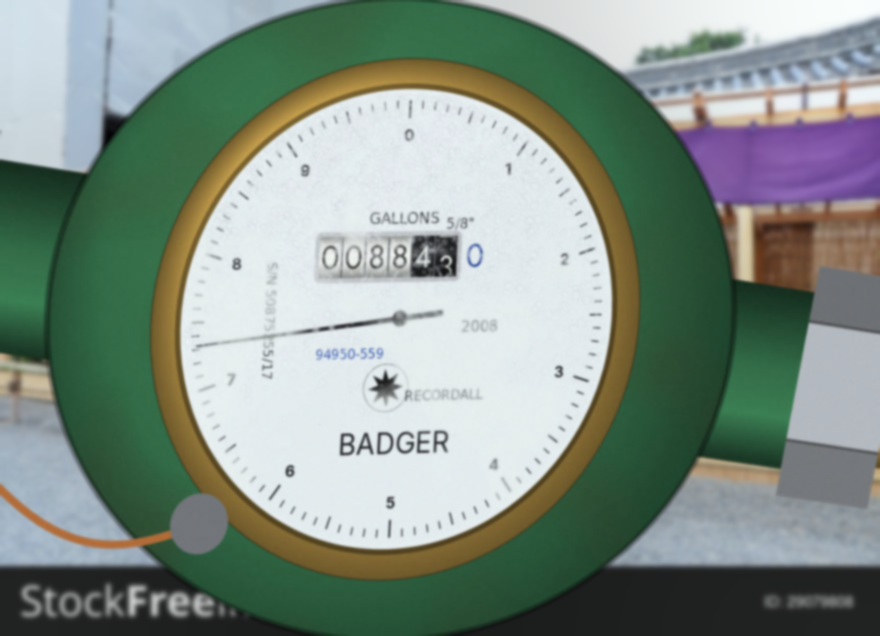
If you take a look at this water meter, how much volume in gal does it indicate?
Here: 88427.3 gal
